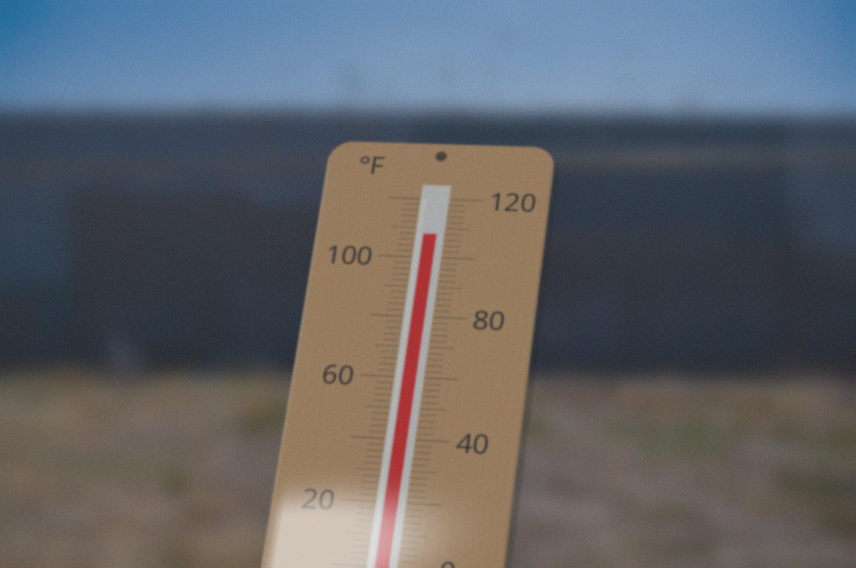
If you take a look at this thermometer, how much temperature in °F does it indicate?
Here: 108 °F
